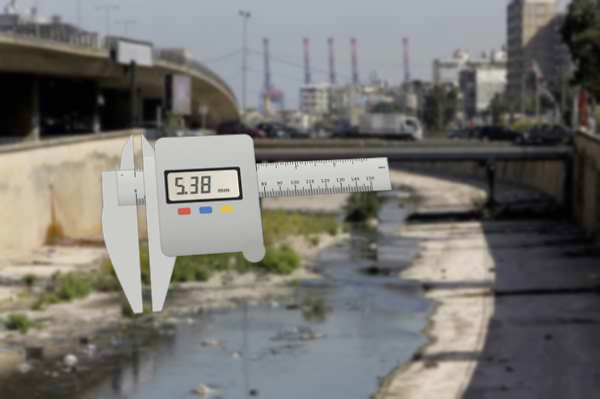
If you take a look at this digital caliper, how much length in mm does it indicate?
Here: 5.38 mm
